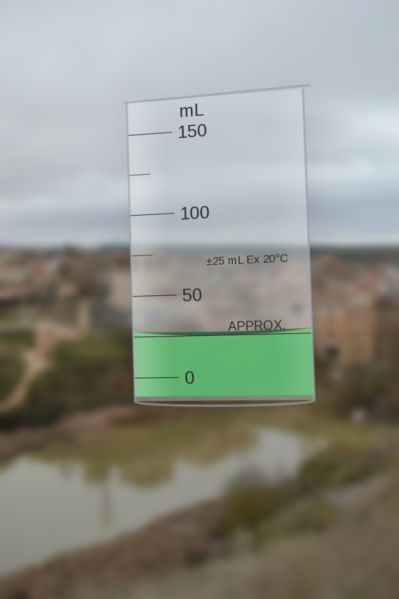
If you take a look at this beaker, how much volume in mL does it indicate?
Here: 25 mL
